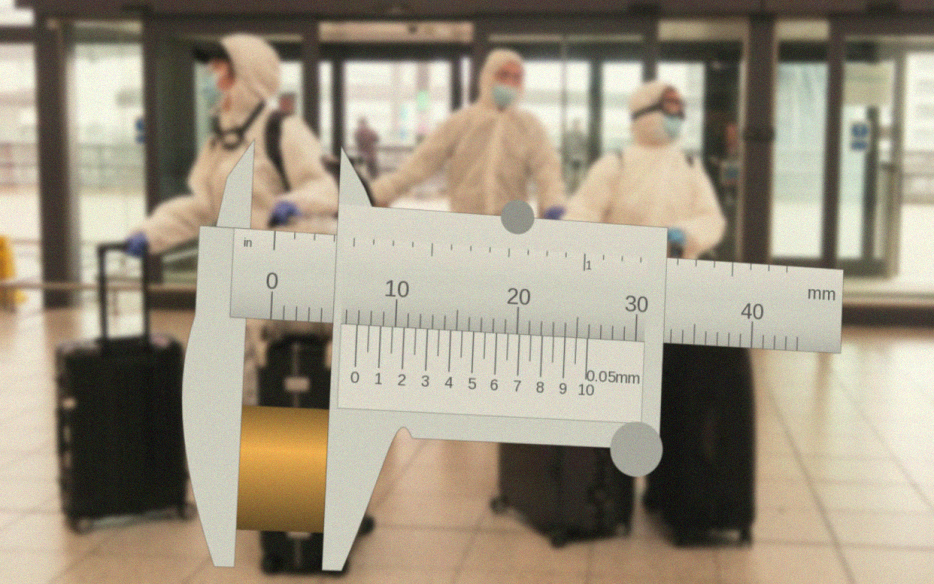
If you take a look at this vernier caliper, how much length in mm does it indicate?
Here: 6.9 mm
